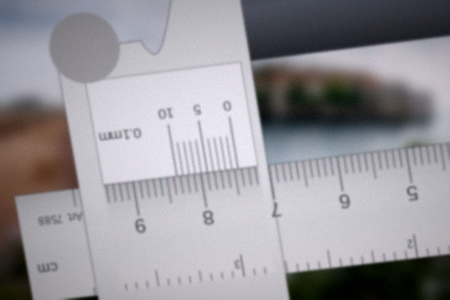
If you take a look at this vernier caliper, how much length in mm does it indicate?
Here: 74.5 mm
